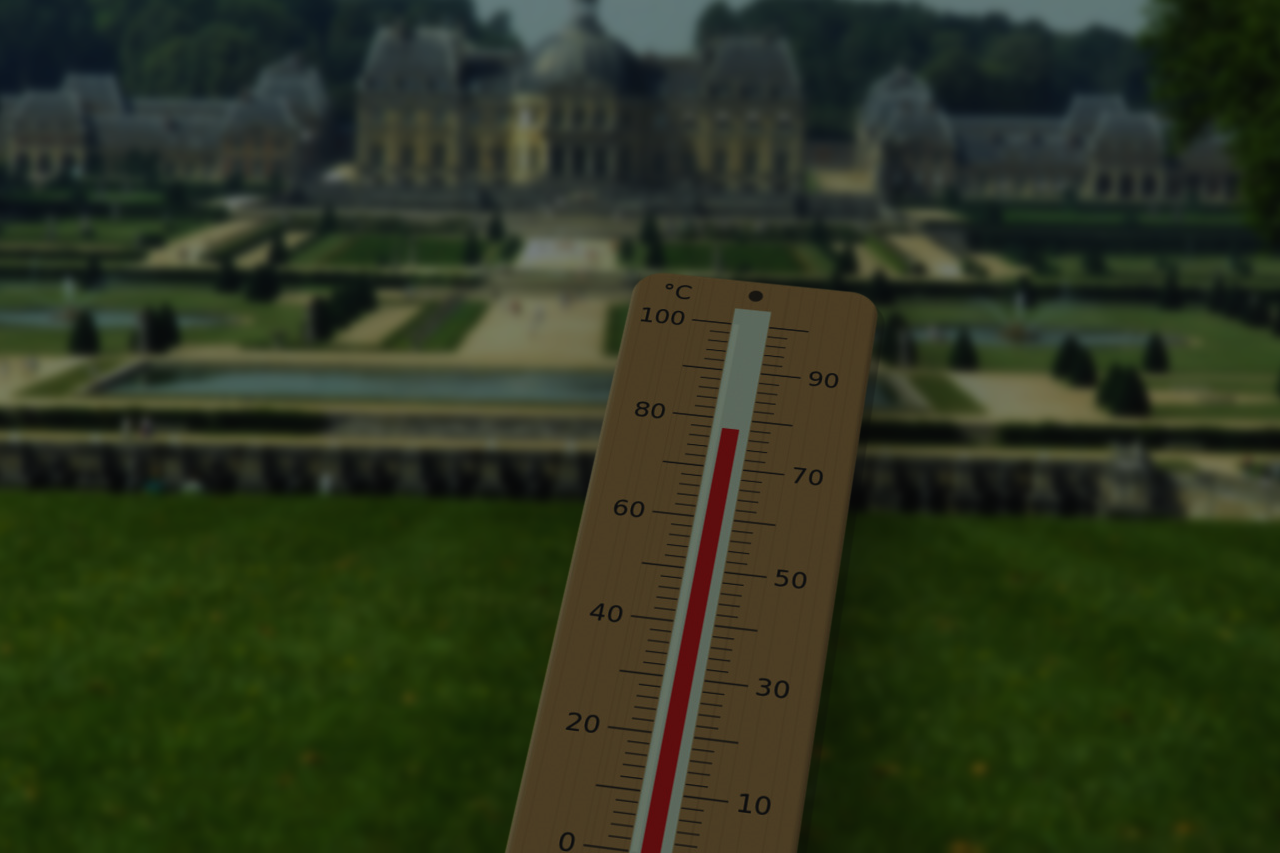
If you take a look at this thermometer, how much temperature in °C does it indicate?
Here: 78 °C
